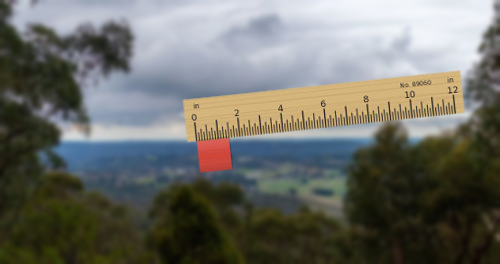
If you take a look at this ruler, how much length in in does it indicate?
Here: 1.5 in
